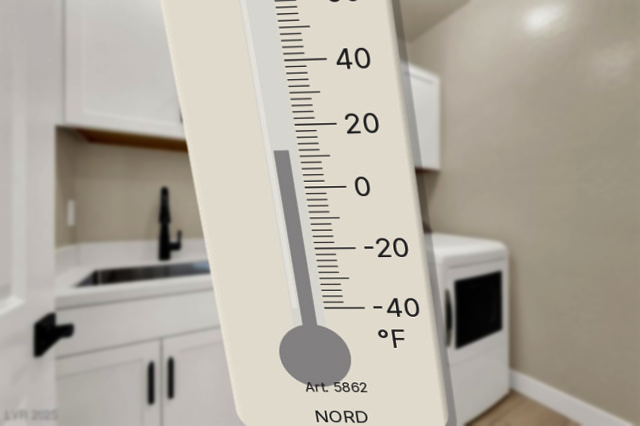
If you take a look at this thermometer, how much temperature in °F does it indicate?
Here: 12 °F
